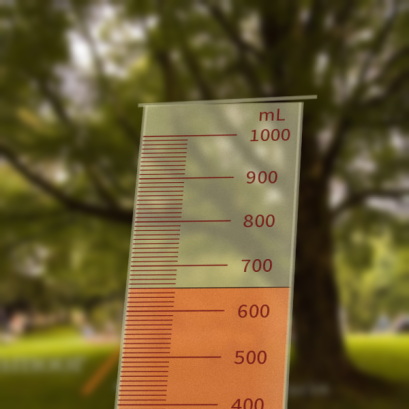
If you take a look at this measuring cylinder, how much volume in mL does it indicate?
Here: 650 mL
